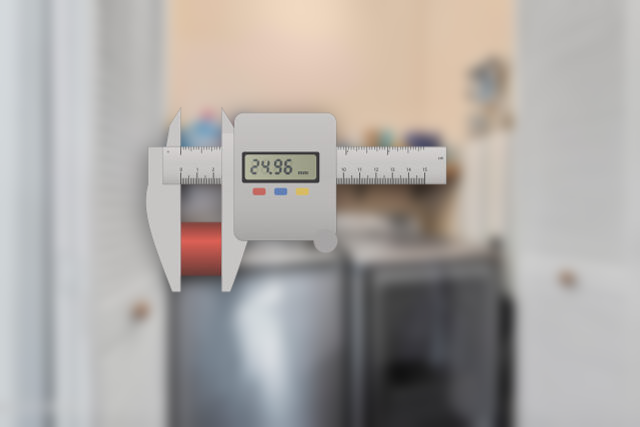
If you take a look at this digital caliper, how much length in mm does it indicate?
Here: 24.96 mm
